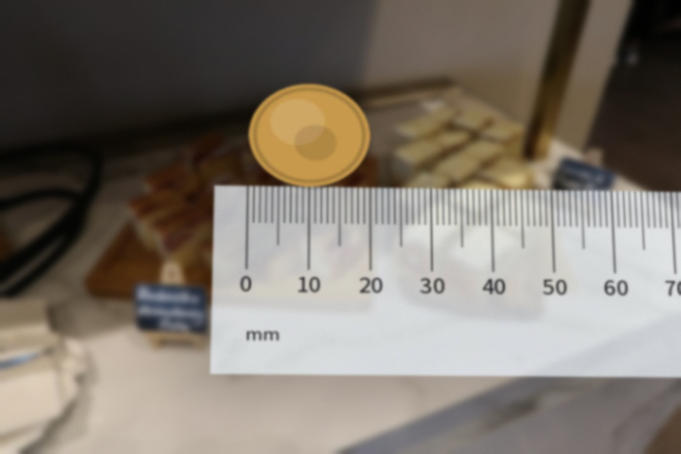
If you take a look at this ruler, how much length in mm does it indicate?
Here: 20 mm
